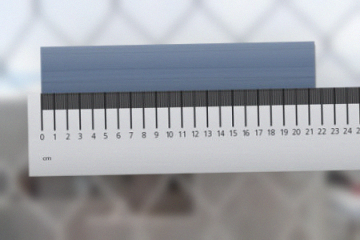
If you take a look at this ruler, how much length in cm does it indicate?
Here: 21.5 cm
